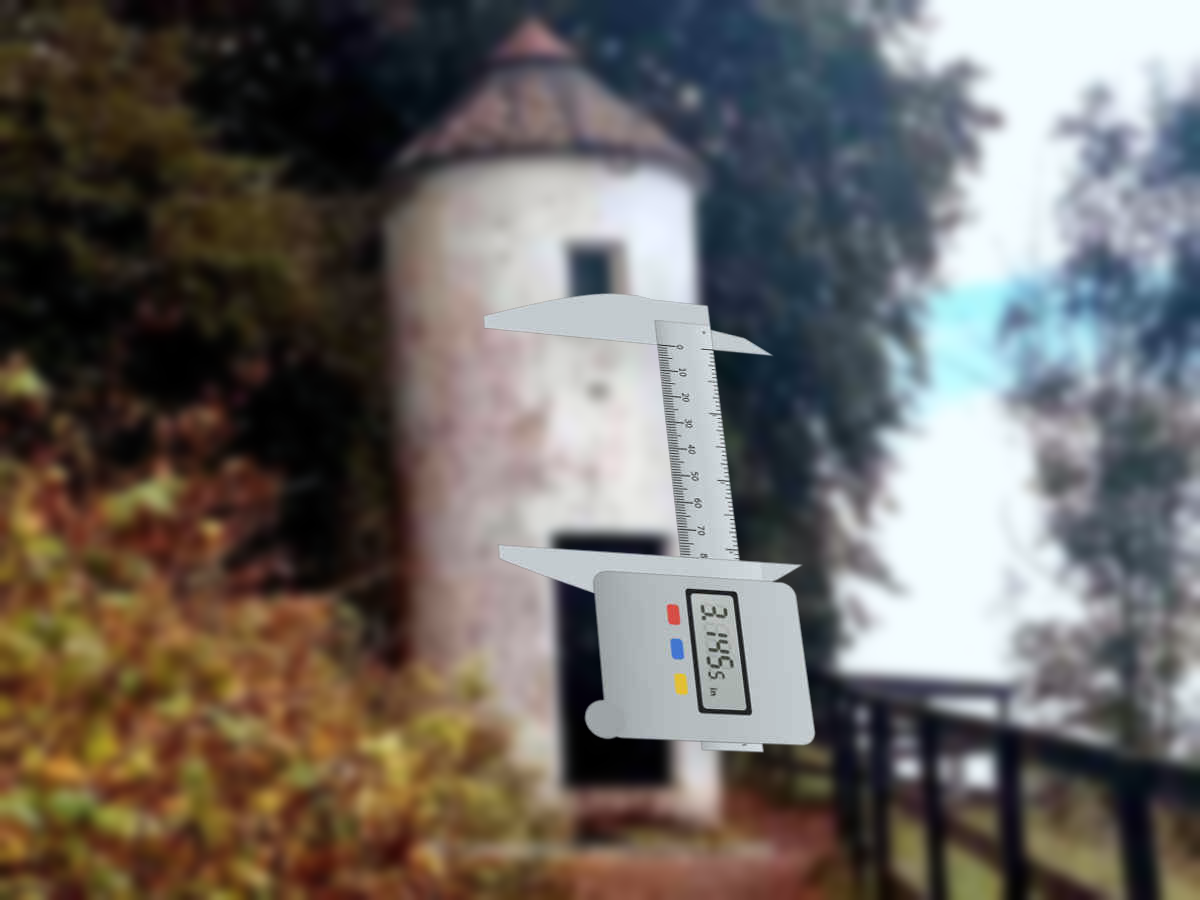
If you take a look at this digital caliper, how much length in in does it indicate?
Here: 3.1455 in
